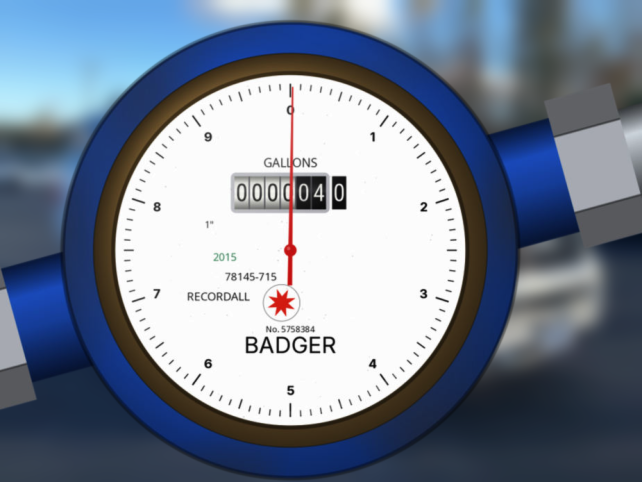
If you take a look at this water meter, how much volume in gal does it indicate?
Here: 40.0 gal
